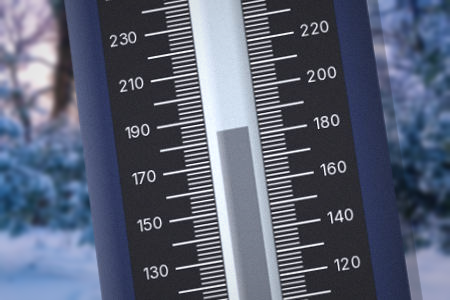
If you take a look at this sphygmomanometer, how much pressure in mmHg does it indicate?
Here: 184 mmHg
